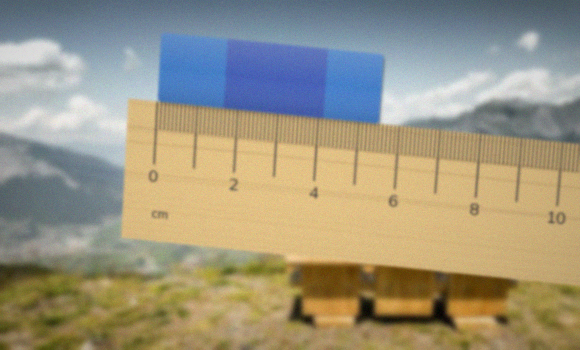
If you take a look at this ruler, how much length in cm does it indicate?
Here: 5.5 cm
